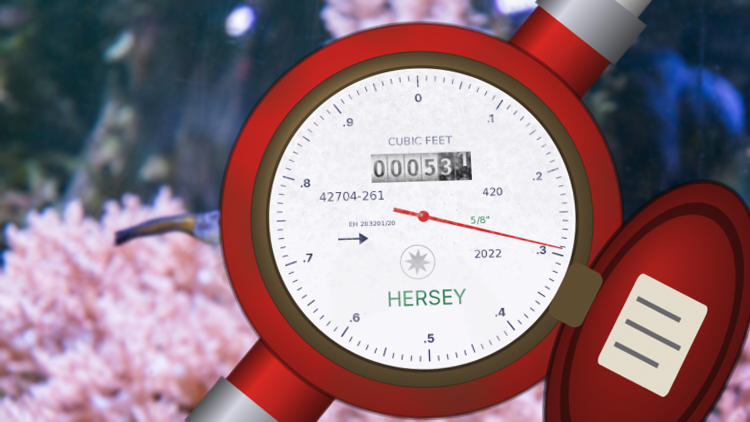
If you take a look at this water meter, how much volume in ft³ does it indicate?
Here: 531.29 ft³
